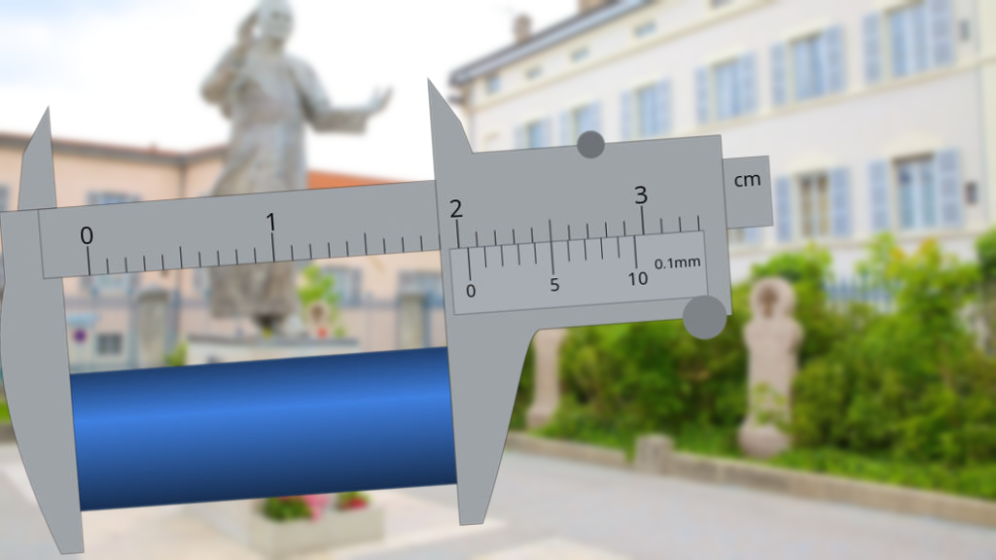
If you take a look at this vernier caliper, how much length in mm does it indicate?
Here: 20.5 mm
